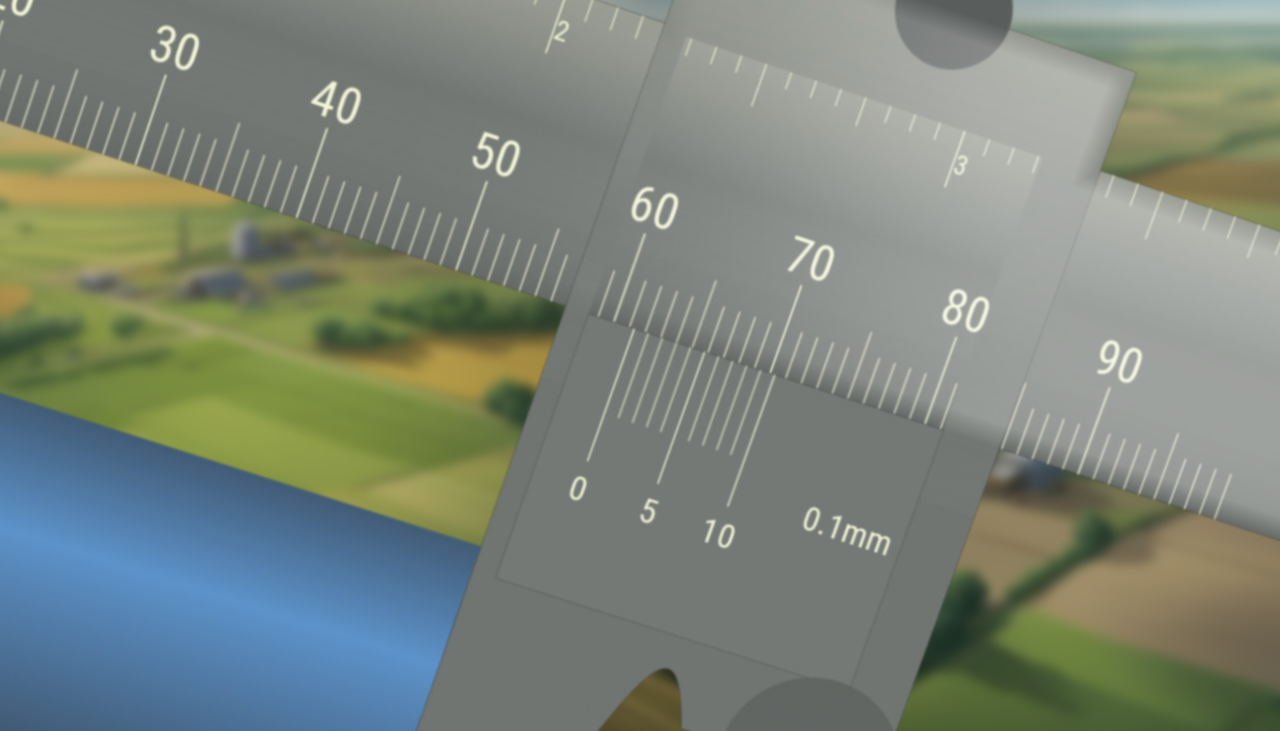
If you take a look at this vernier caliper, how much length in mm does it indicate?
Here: 61.3 mm
